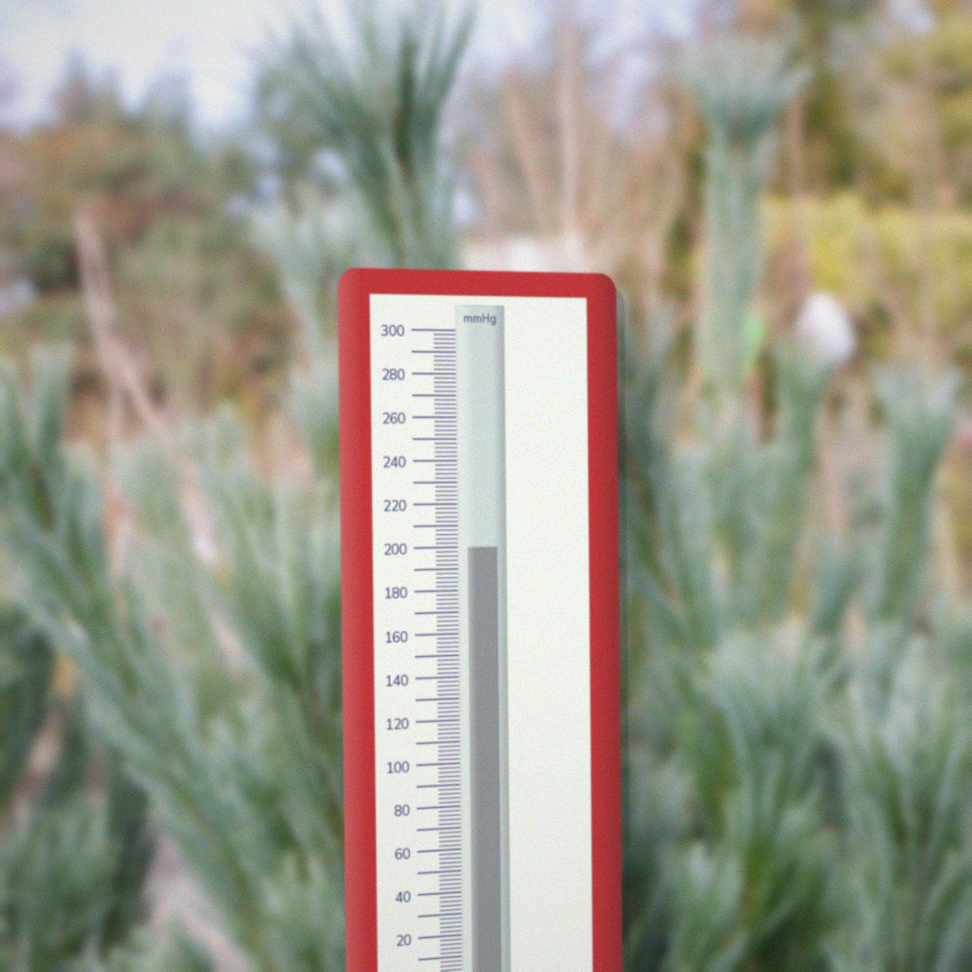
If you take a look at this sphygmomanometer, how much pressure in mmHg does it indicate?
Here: 200 mmHg
